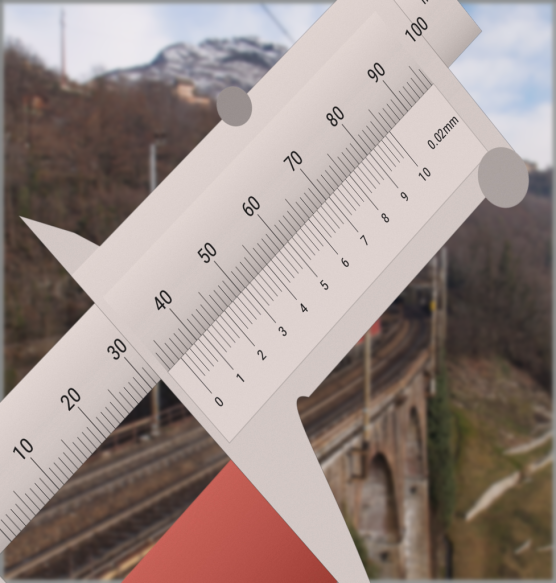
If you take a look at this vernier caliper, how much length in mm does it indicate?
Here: 36.4 mm
